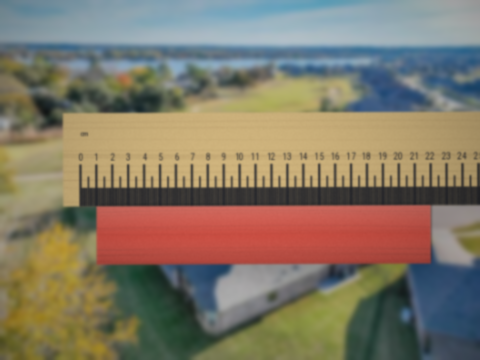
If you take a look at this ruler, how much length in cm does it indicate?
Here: 21 cm
